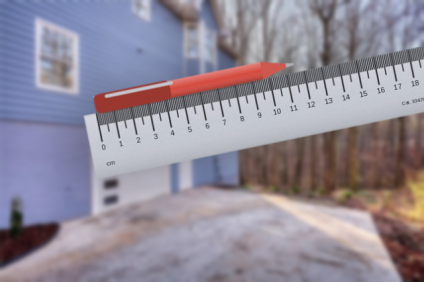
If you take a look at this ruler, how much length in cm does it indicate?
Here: 11.5 cm
